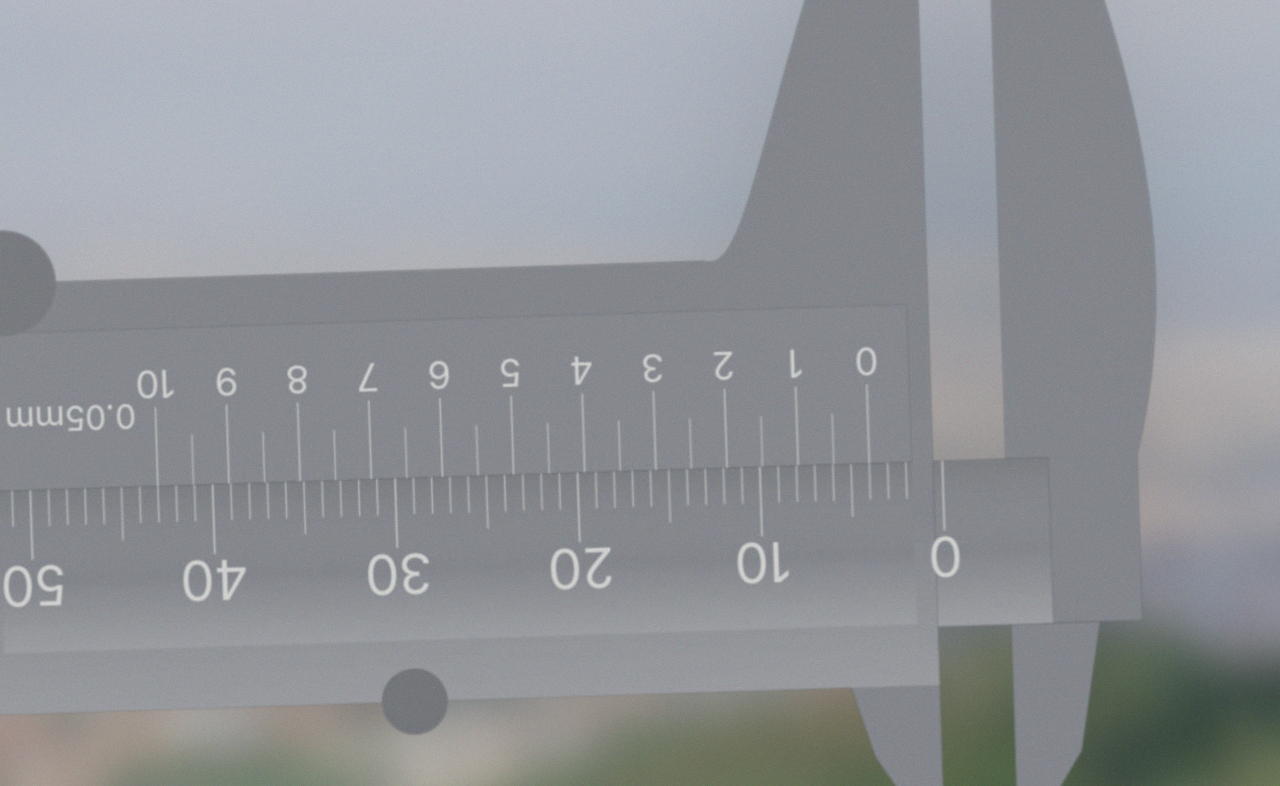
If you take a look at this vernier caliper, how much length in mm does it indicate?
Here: 4.0 mm
